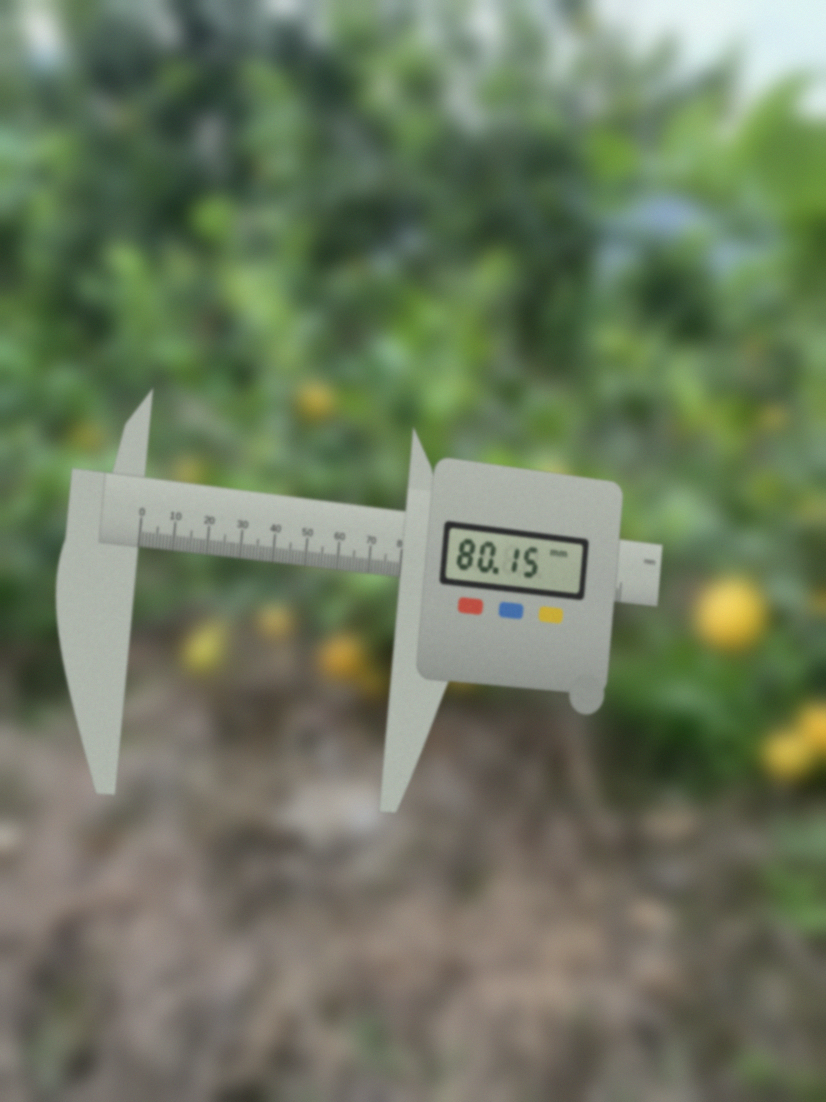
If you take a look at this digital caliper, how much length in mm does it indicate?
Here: 80.15 mm
